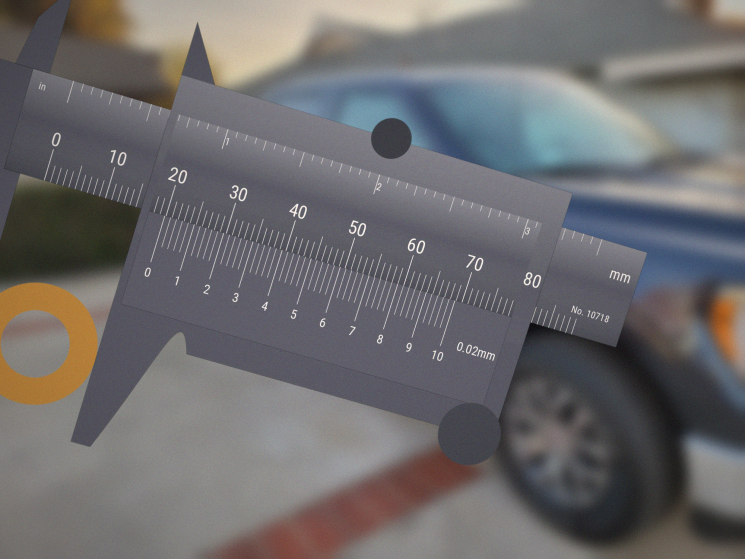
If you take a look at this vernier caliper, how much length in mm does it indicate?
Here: 19.8 mm
